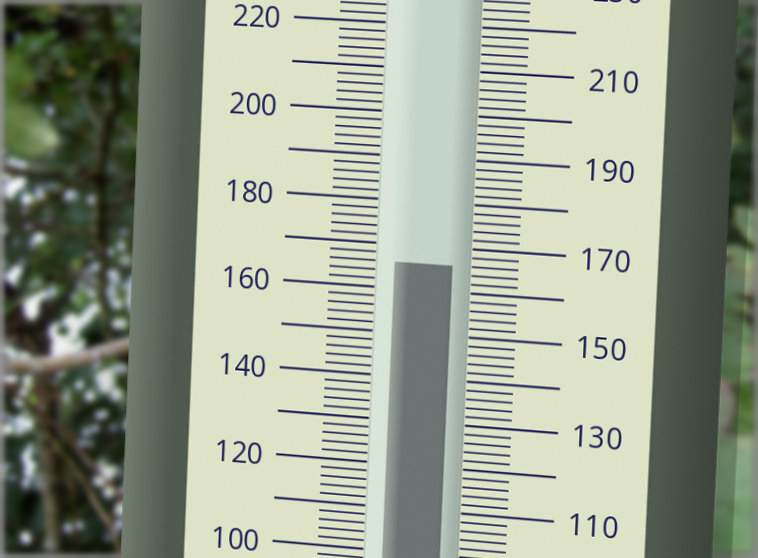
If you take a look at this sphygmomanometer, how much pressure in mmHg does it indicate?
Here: 166 mmHg
